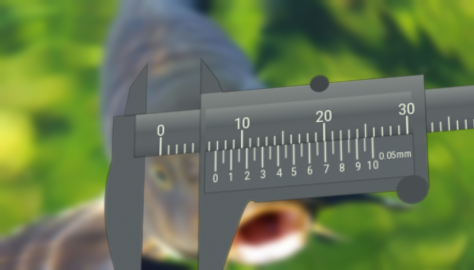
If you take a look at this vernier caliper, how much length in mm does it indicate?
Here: 6.8 mm
